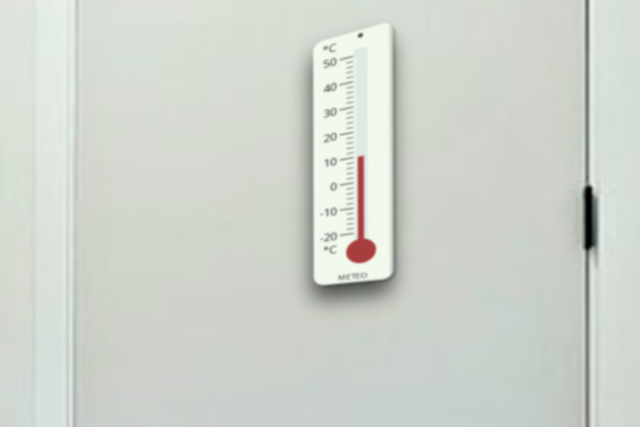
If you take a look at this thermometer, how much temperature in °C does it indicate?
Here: 10 °C
